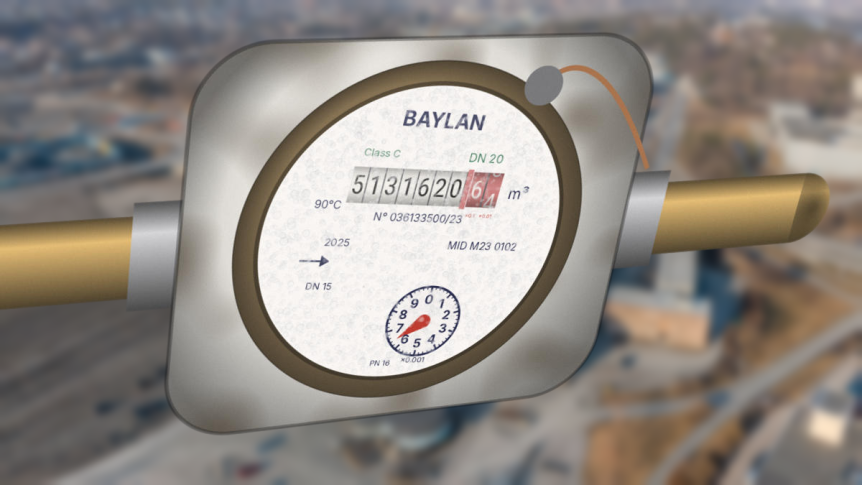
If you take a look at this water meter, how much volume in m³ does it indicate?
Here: 5131620.636 m³
